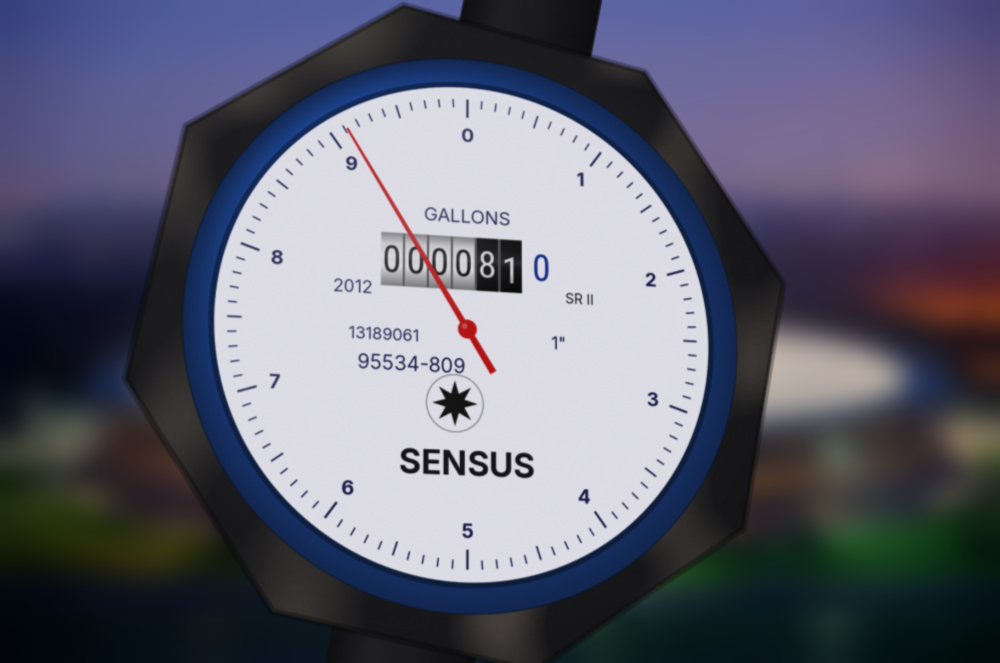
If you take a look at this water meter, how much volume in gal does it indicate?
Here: 809.1 gal
